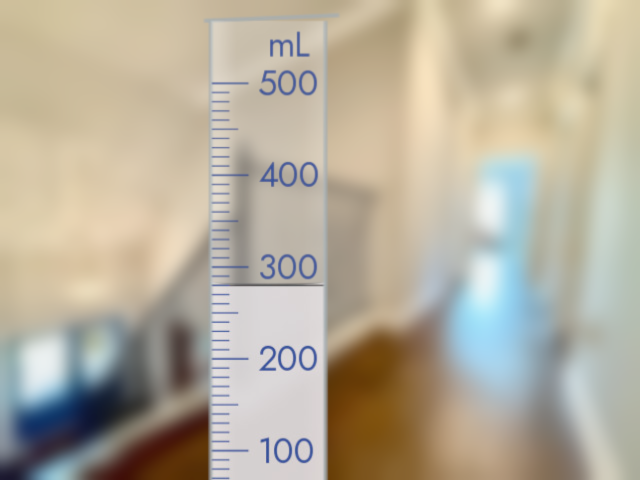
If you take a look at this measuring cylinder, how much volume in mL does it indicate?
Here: 280 mL
